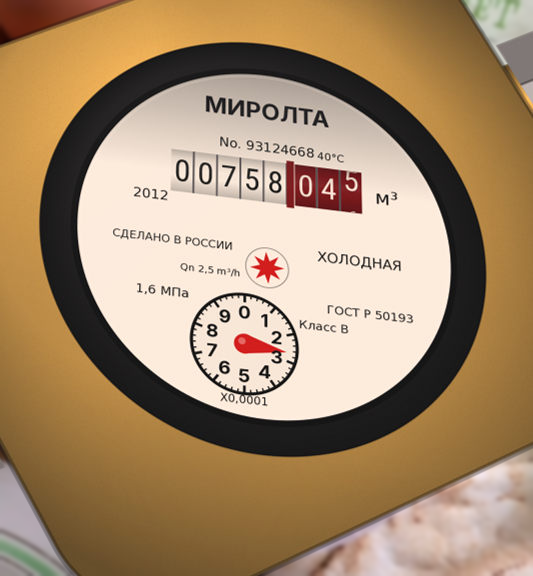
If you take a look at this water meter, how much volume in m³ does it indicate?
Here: 758.0452 m³
